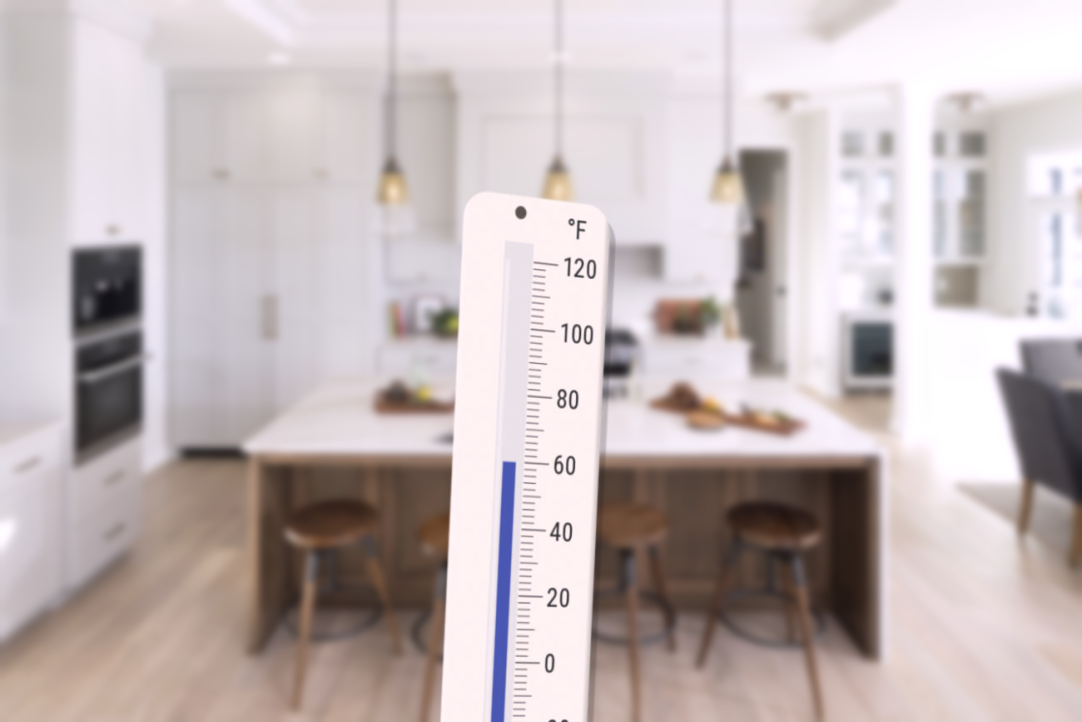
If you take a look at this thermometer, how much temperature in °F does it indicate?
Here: 60 °F
